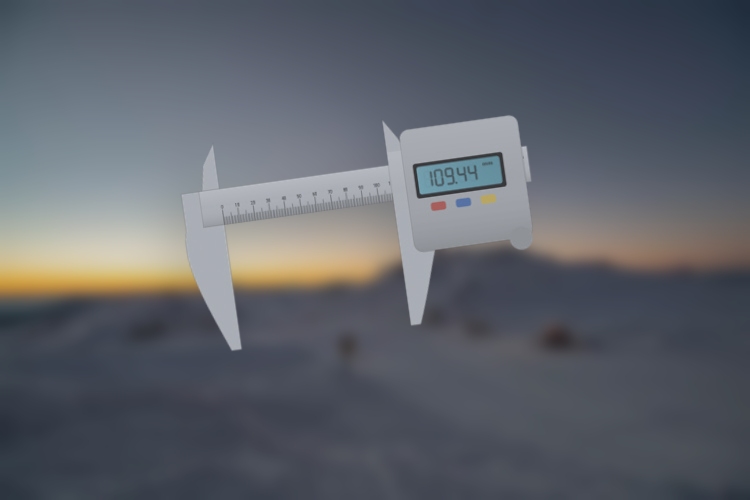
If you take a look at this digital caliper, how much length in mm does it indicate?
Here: 109.44 mm
